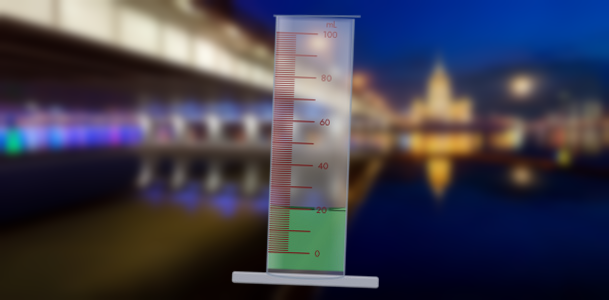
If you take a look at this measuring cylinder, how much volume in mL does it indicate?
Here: 20 mL
